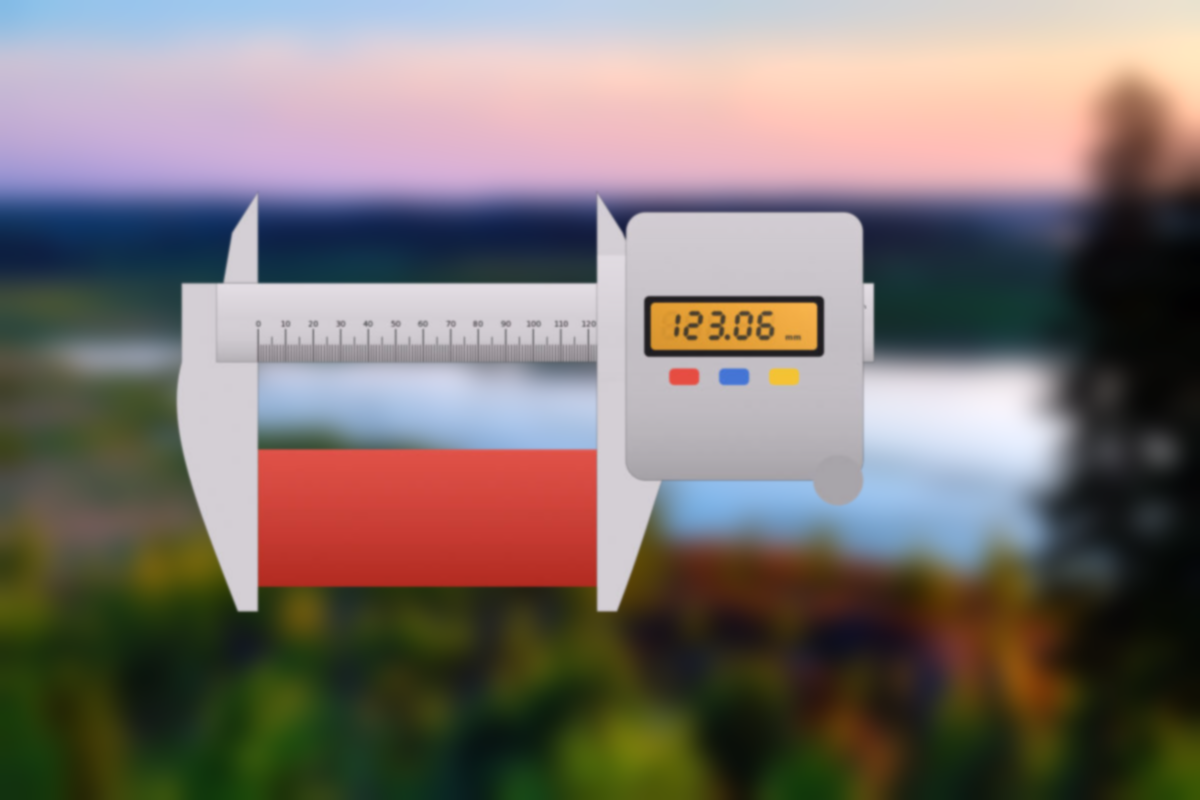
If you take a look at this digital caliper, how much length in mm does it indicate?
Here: 123.06 mm
